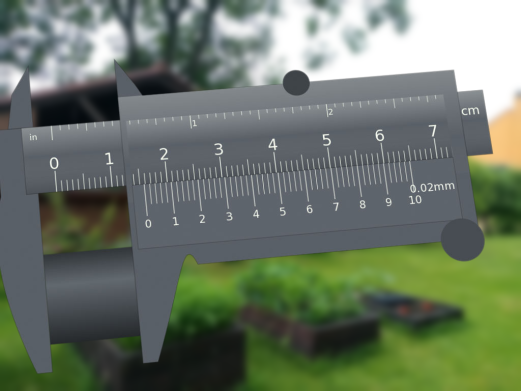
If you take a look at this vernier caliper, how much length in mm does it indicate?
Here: 15.8 mm
